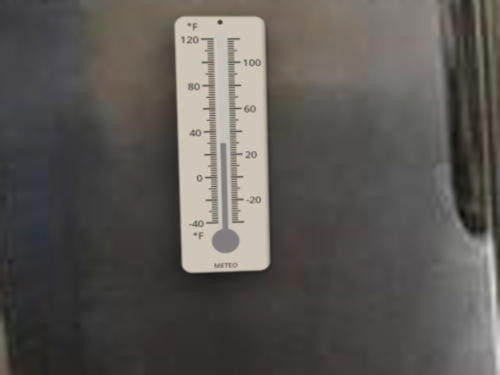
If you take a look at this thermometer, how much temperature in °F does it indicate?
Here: 30 °F
